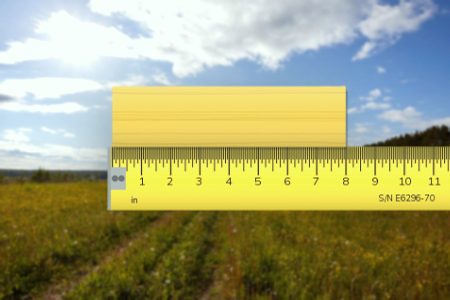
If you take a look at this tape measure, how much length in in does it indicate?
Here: 8 in
